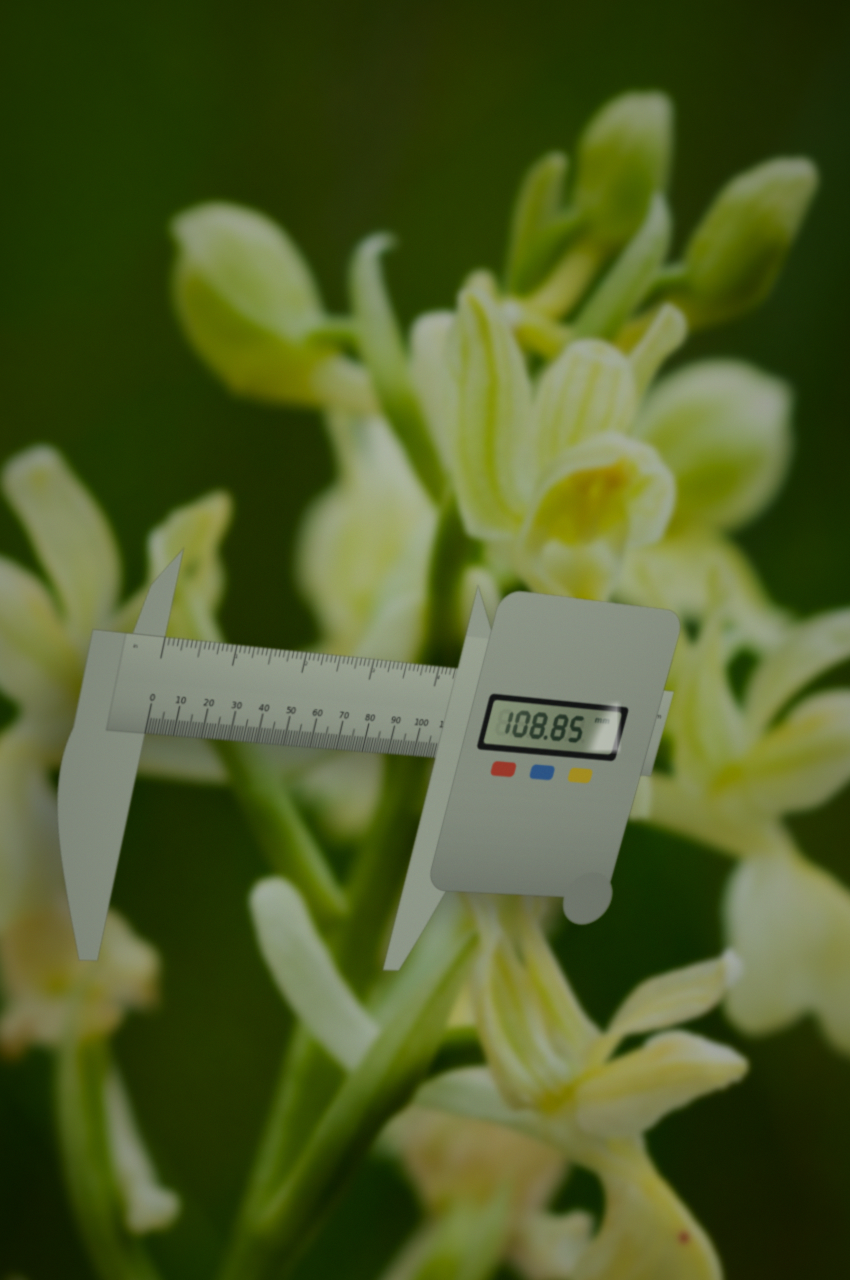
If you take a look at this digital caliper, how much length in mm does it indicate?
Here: 108.85 mm
